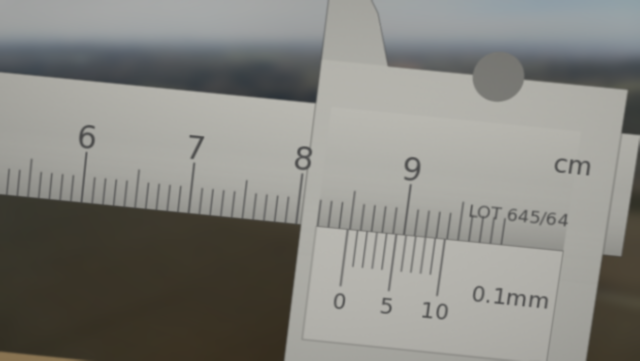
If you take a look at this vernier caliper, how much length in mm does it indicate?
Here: 84.8 mm
